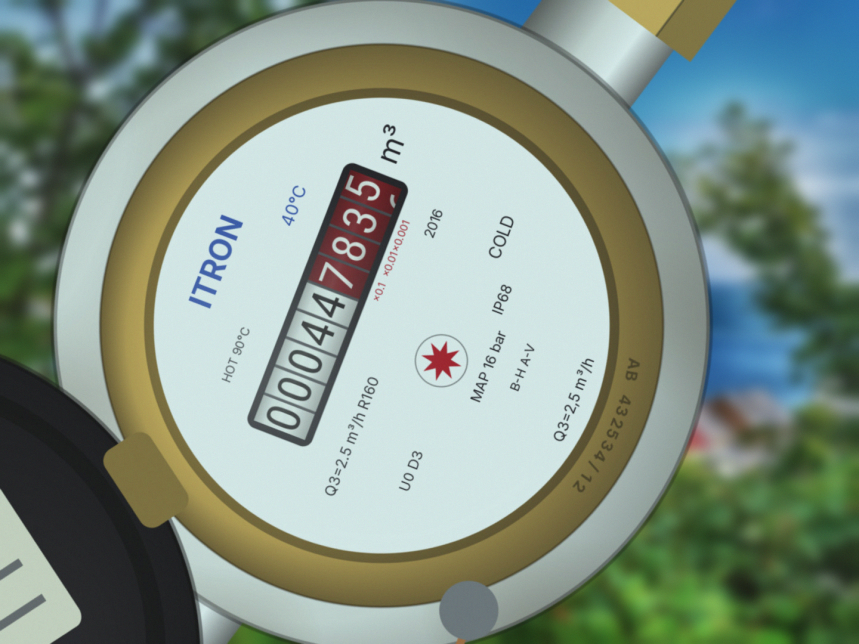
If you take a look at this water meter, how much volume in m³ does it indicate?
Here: 44.7835 m³
